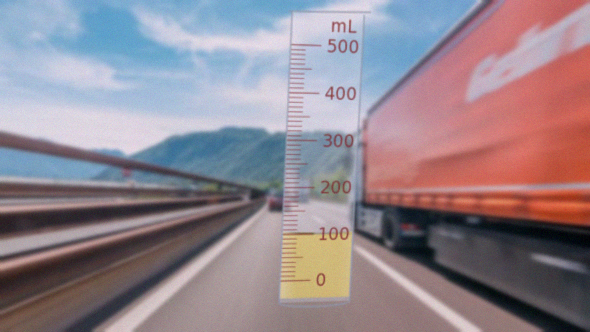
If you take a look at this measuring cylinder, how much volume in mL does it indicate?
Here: 100 mL
